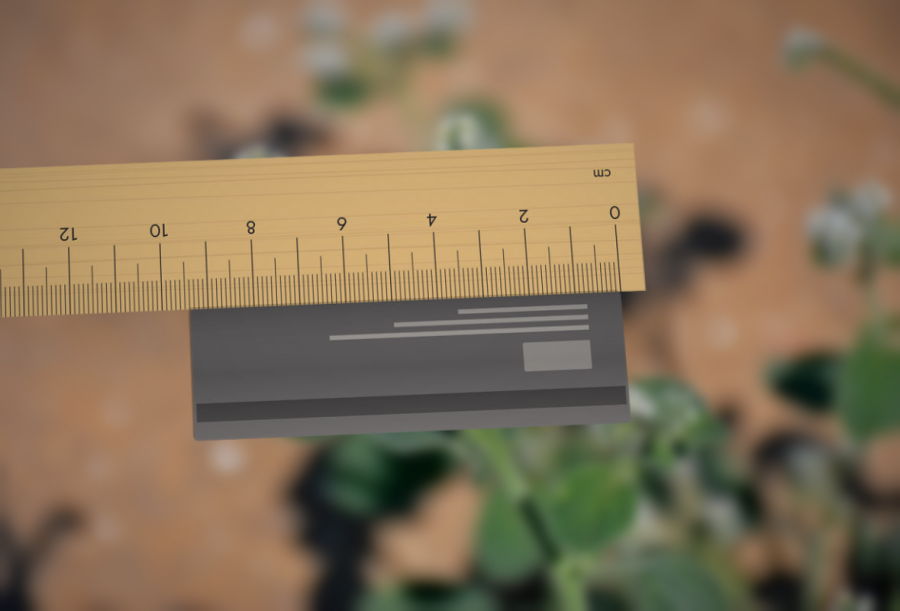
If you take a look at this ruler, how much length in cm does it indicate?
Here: 9.4 cm
